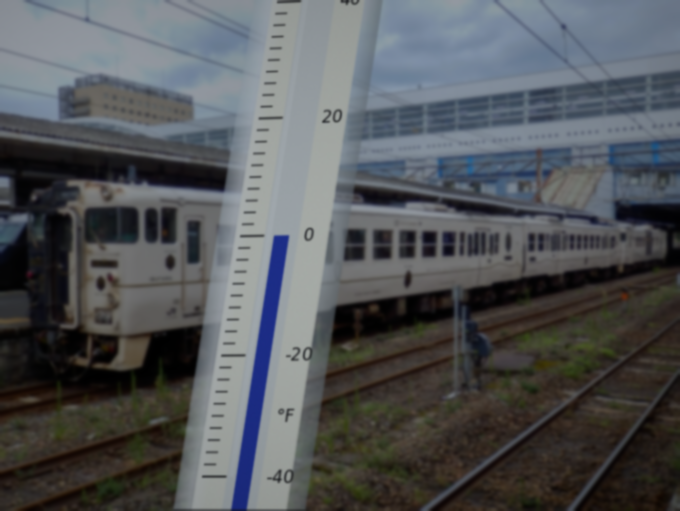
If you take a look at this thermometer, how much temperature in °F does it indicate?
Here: 0 °F
